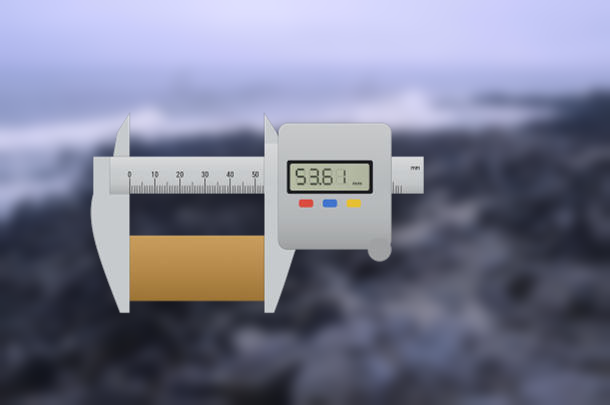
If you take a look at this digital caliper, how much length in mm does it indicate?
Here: 53.61 mm
